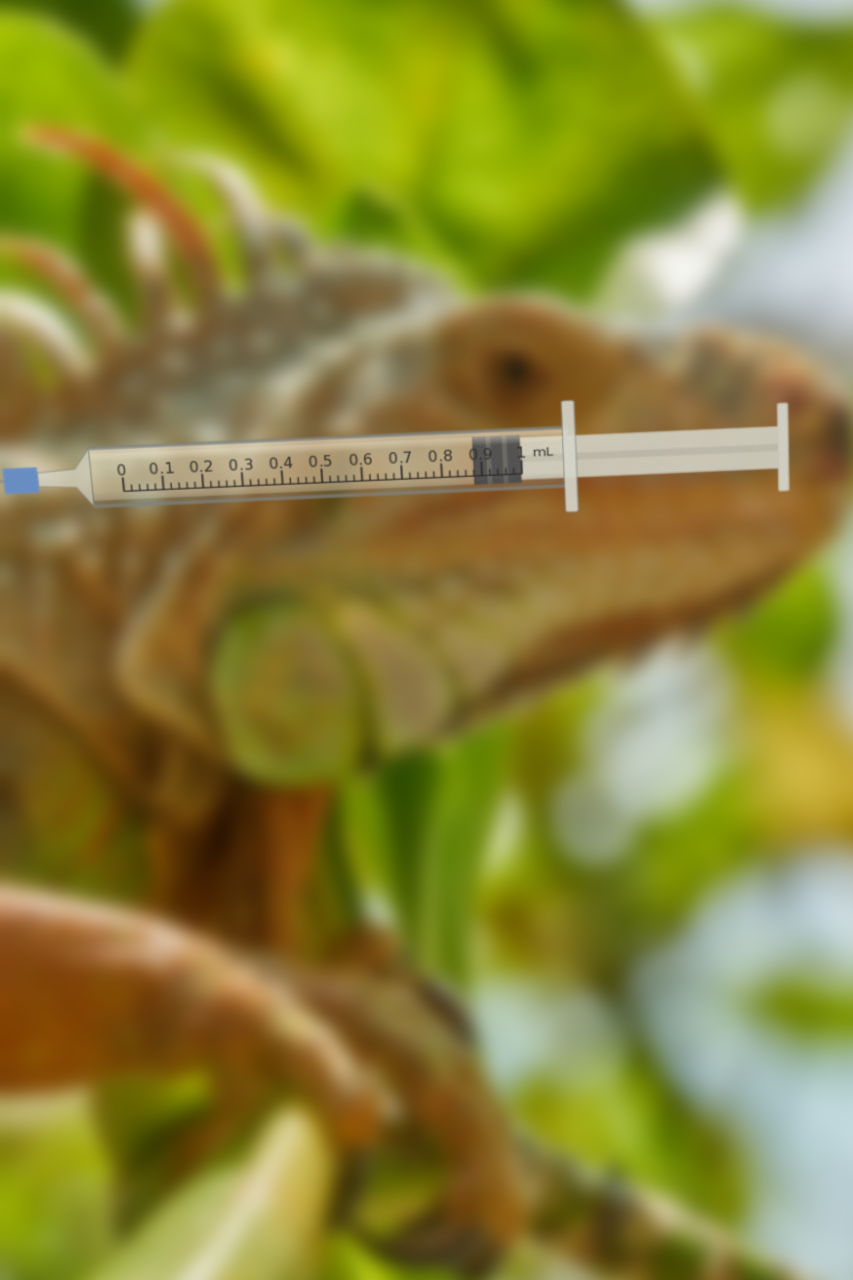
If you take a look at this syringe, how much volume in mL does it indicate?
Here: 0.88 mL
